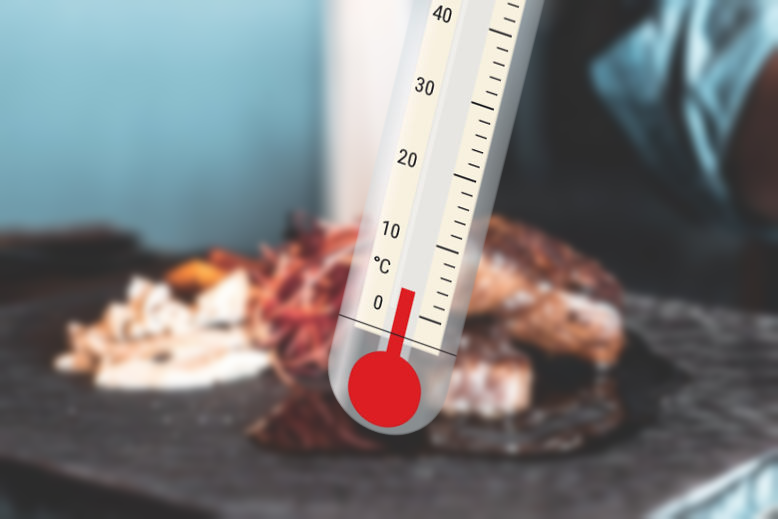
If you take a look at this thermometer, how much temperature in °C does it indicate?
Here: 3 °C
